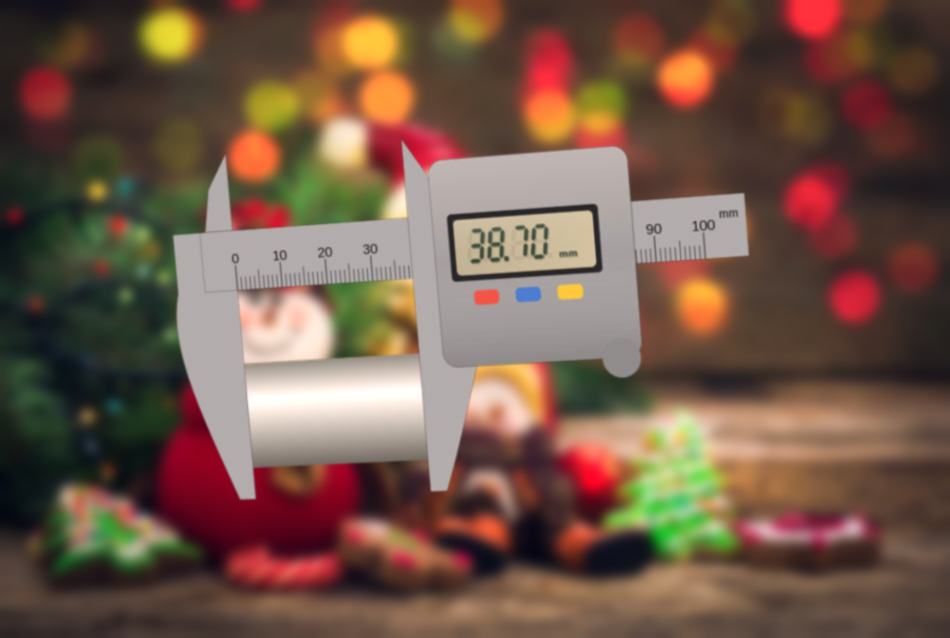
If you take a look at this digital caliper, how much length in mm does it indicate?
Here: 38.70 mm
